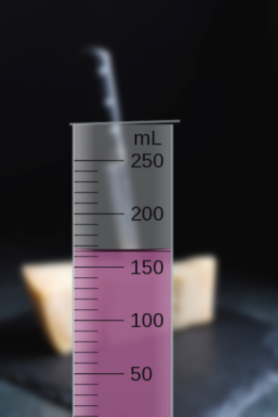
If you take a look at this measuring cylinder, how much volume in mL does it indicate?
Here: 165 mL
